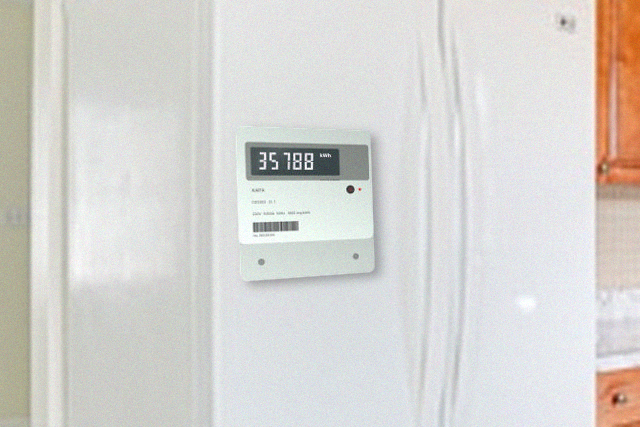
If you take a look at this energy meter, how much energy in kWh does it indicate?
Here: 35788 kWh
